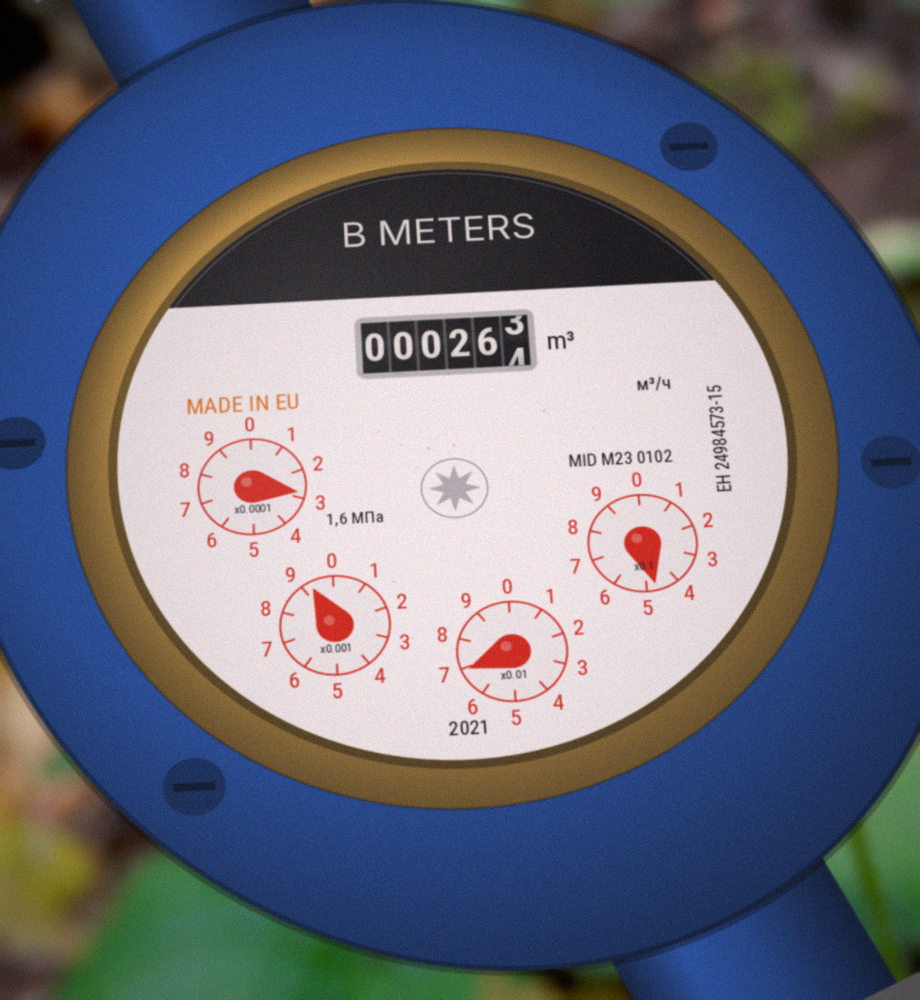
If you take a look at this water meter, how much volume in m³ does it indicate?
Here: 263.4692 m³
